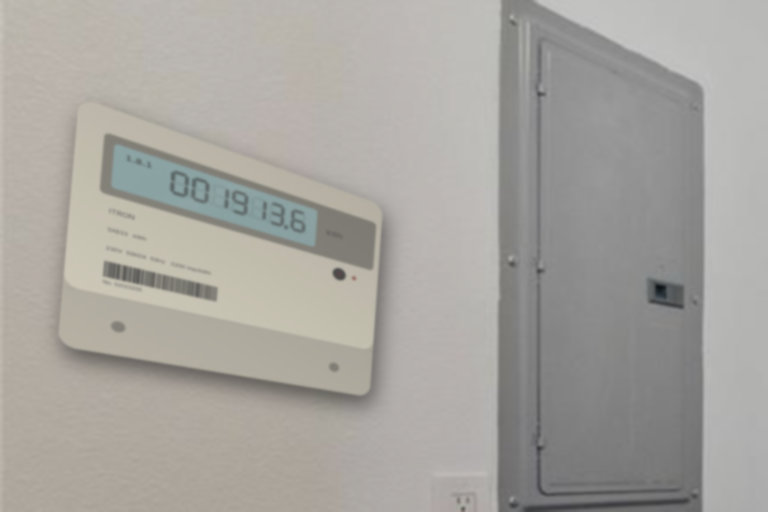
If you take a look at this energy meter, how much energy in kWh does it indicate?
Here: 1913.6 kWh
